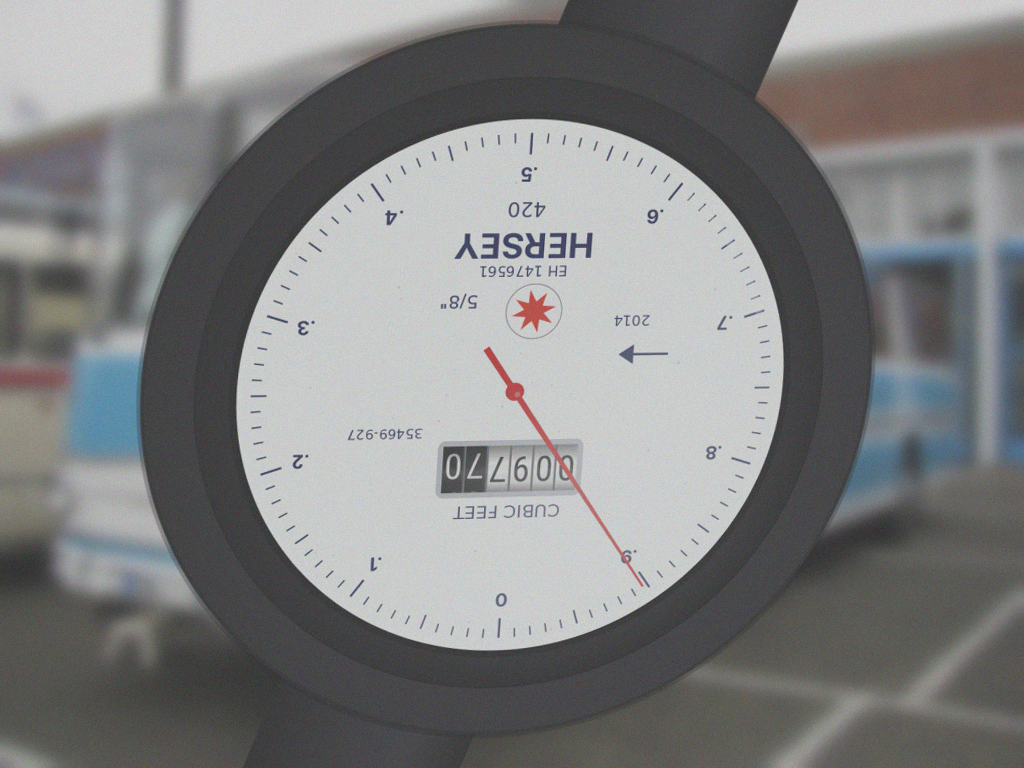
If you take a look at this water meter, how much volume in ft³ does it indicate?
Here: 9769.90 ft³
